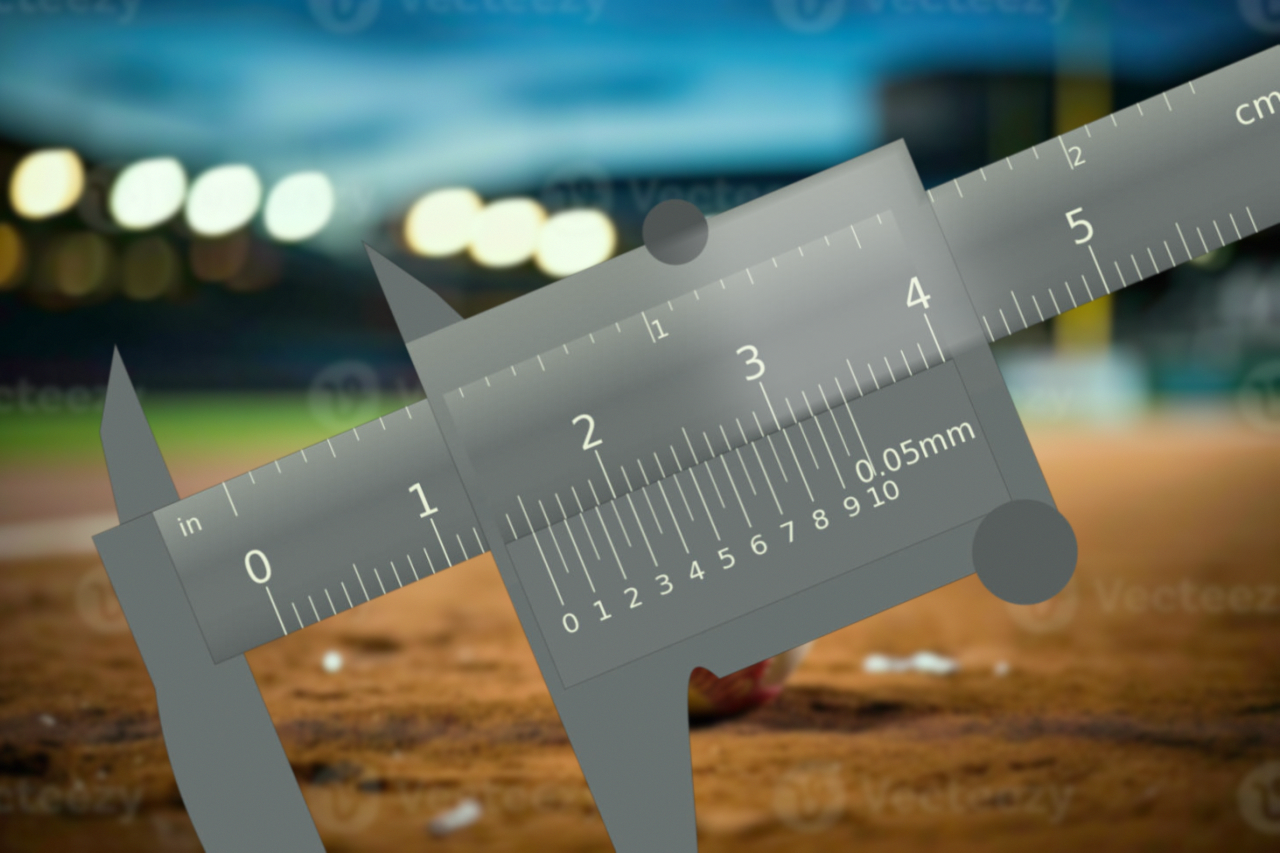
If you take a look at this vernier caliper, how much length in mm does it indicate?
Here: 15.0 mm
